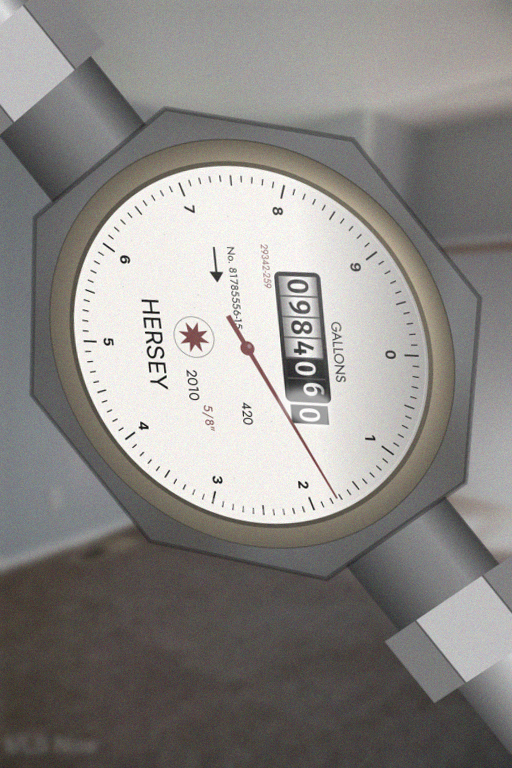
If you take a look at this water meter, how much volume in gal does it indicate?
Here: 984061.7 gal
